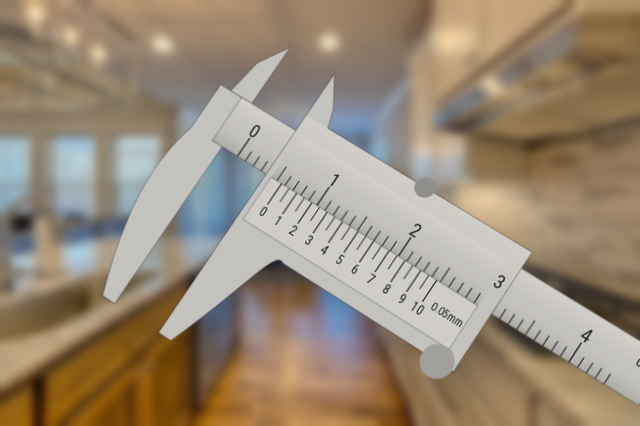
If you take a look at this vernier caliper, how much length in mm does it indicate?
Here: 5.6 mm
